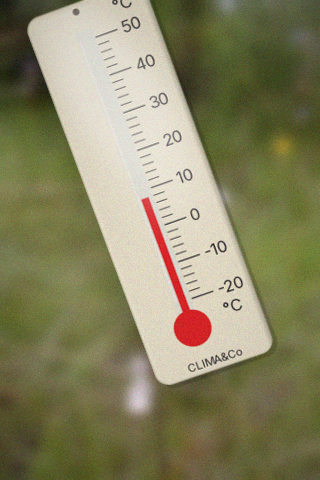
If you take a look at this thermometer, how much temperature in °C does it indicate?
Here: 8 °C
